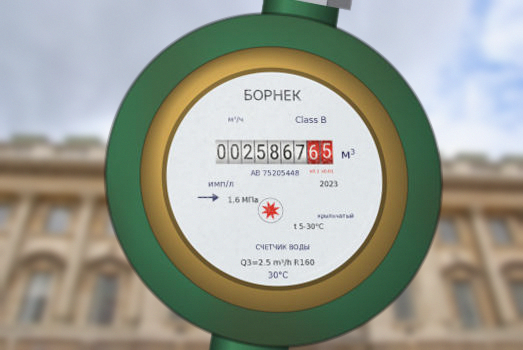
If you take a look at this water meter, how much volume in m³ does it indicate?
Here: 25867.65 m³
